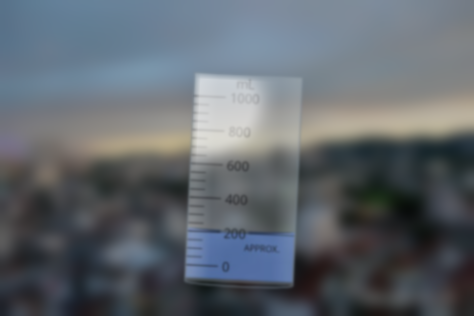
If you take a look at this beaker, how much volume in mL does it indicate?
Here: 200 mL
